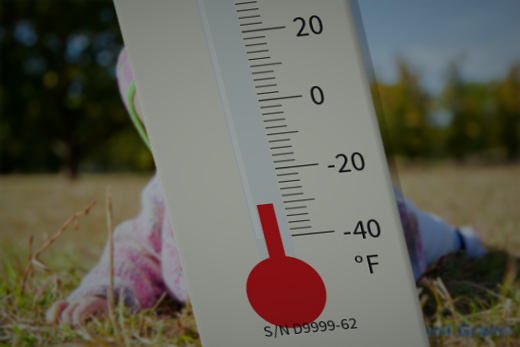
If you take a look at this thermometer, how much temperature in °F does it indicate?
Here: -30 °F
